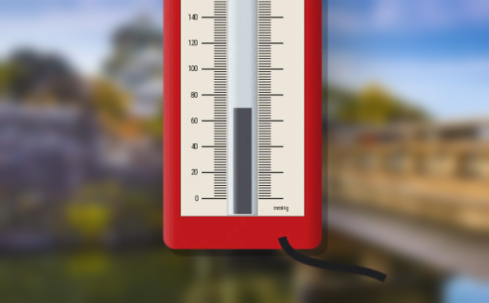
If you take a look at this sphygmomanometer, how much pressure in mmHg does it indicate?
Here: 70 mmHg
